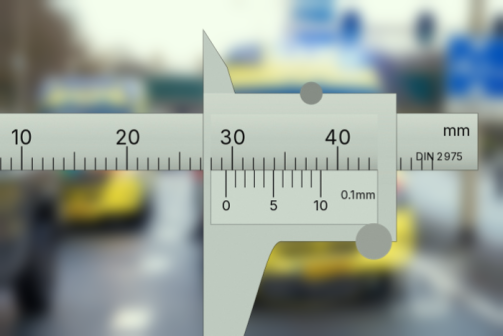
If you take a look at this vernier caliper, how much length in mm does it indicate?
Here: 29.4 mm
